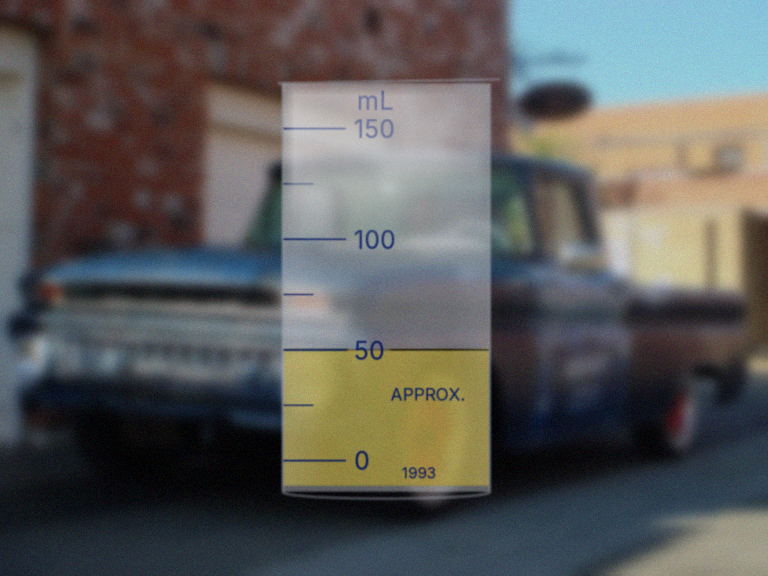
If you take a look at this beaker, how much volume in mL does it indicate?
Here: 50 mL
